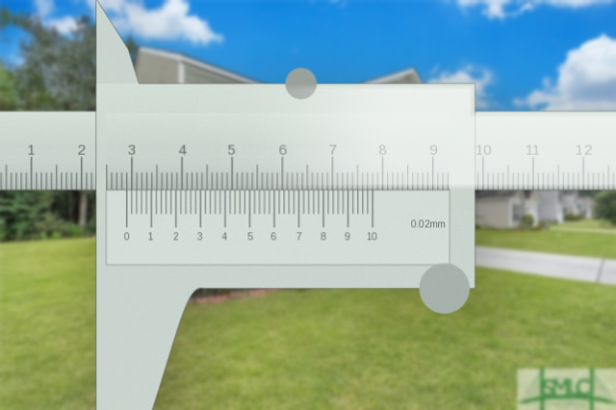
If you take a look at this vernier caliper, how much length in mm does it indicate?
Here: 29.0 mm
